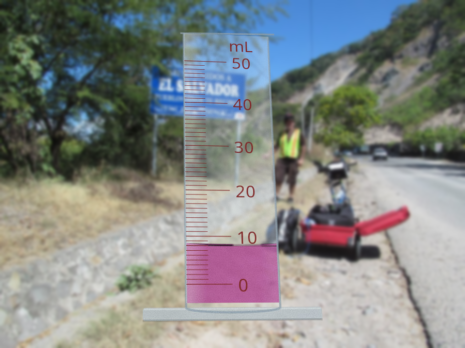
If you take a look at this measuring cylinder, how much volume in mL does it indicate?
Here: 8 mL
